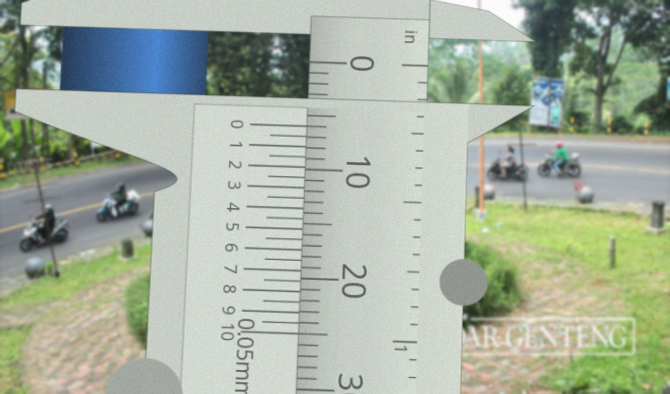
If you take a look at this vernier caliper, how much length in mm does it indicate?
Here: 6.0 mm
